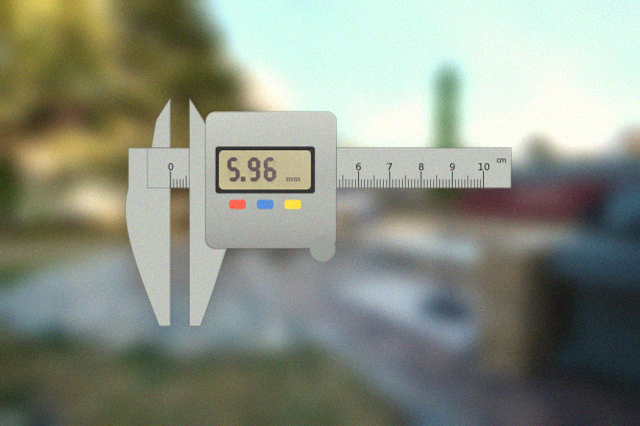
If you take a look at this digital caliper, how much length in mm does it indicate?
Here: 5.96 mm
